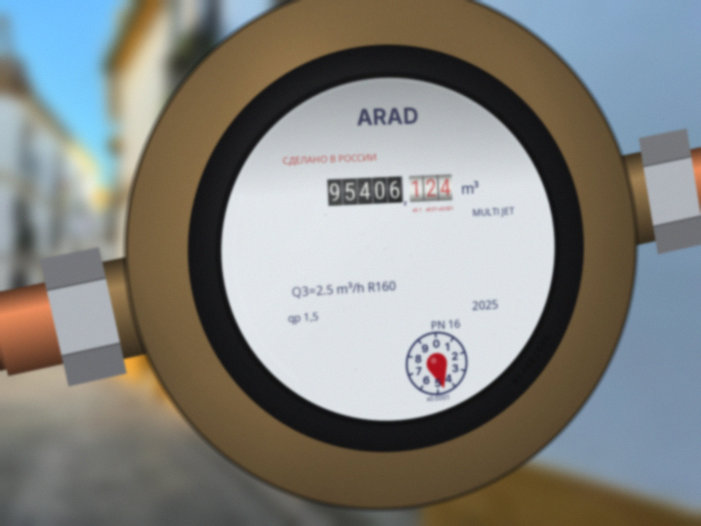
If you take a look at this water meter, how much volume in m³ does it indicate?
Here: 95406.1244 m³
